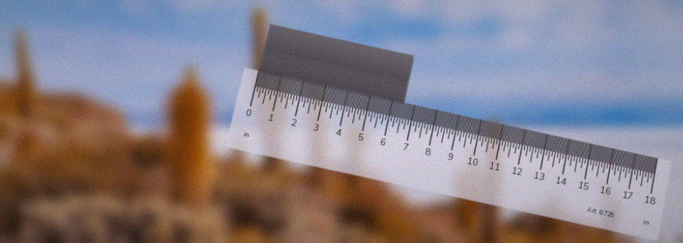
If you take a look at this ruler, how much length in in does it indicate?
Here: 6.5 in
